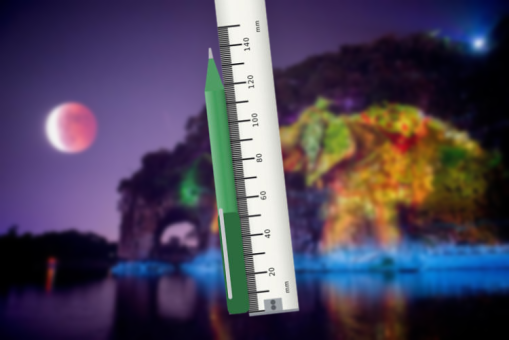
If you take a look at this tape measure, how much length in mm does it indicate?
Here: 140 mm
